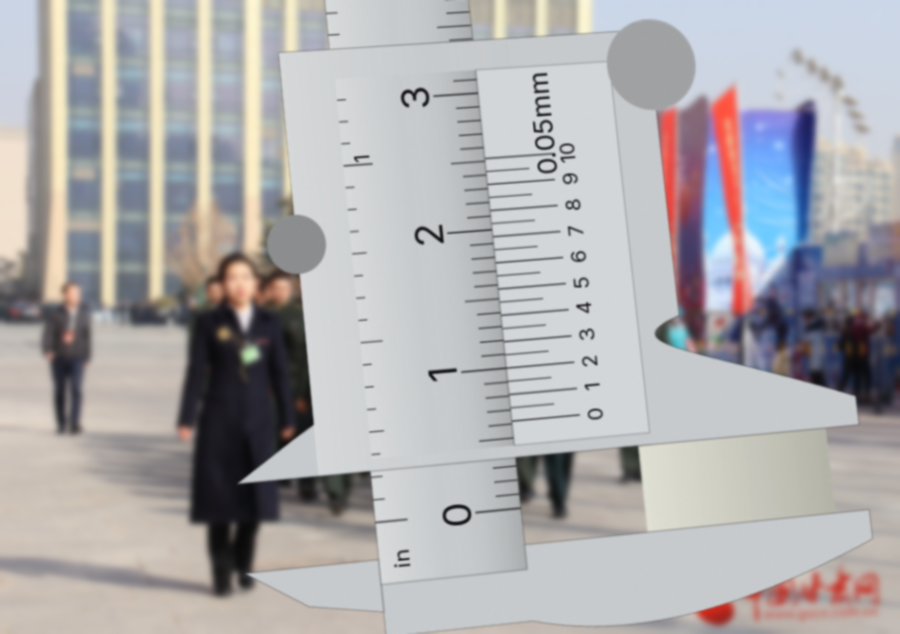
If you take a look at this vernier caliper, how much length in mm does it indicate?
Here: 6.2 mm
